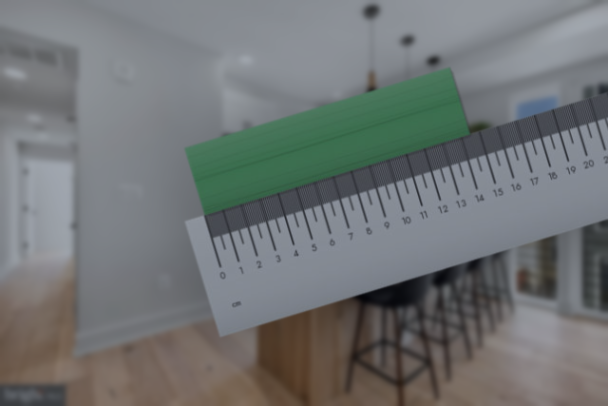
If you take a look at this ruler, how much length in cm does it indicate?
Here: 14.5 cm
